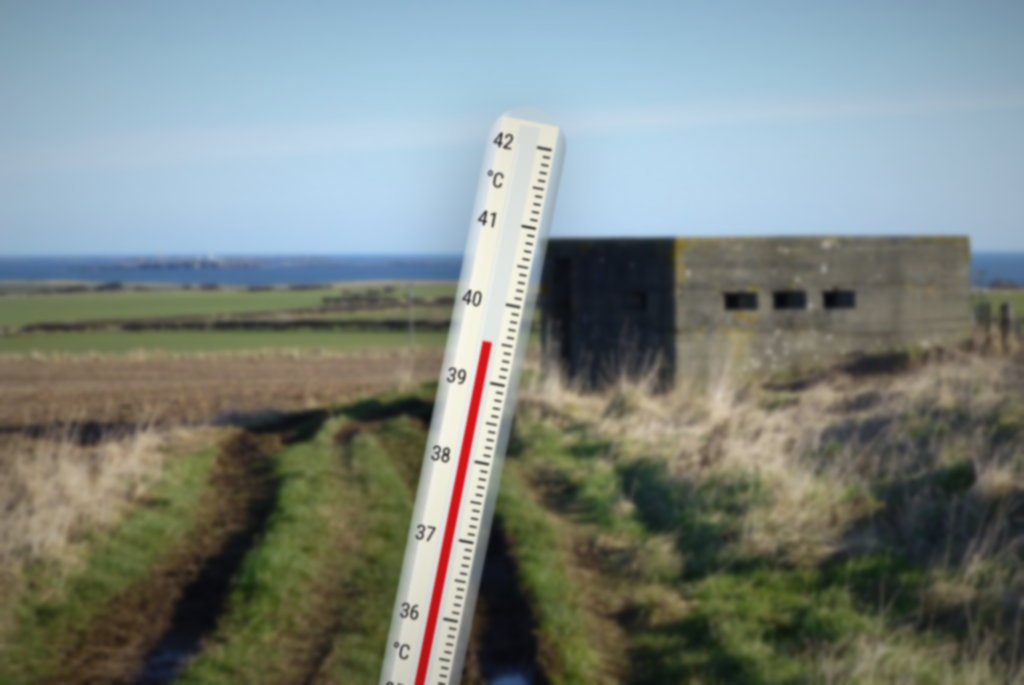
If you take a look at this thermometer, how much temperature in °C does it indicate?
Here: 39.5 °C
